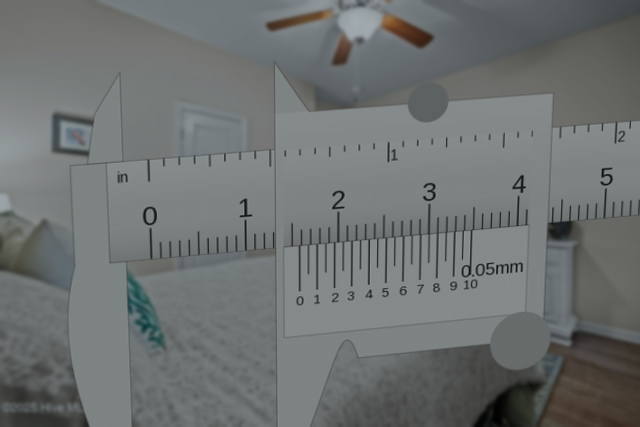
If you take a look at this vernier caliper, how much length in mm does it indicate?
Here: 15.8 mm
